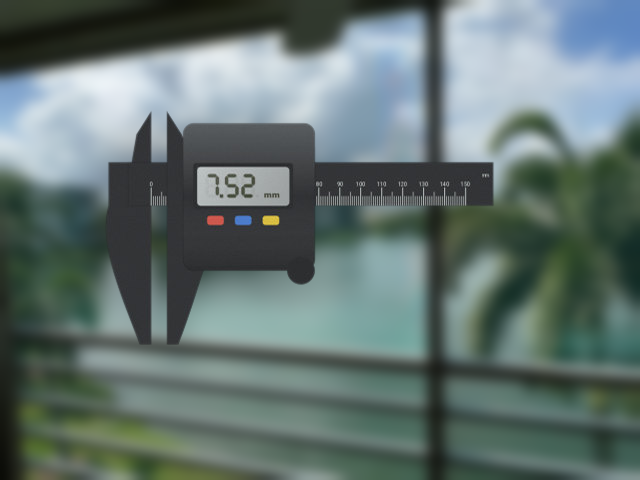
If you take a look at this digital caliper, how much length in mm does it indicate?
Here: 7.52 mm
